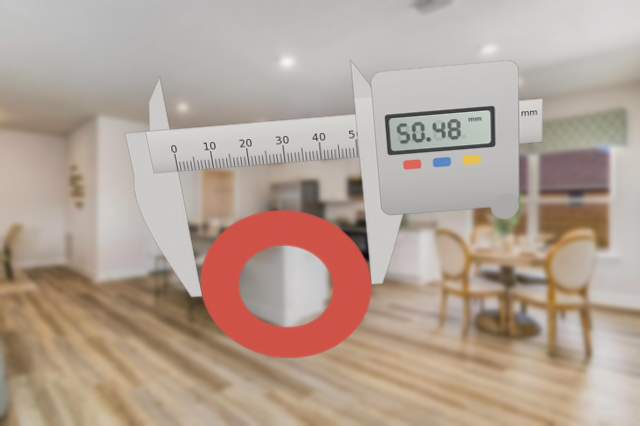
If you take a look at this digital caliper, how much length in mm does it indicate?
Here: 50.48 mm
